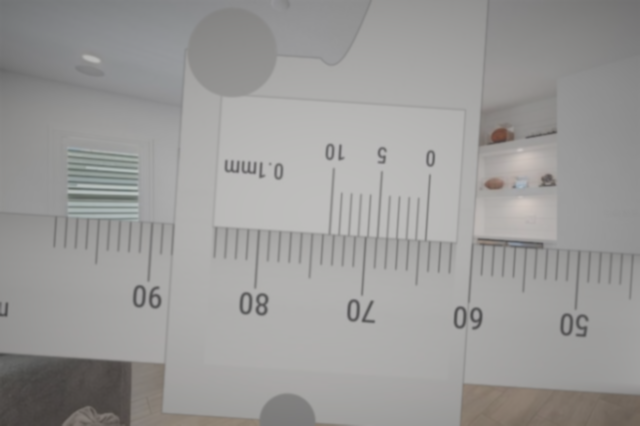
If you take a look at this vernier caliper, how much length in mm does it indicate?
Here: 64.4 mm
